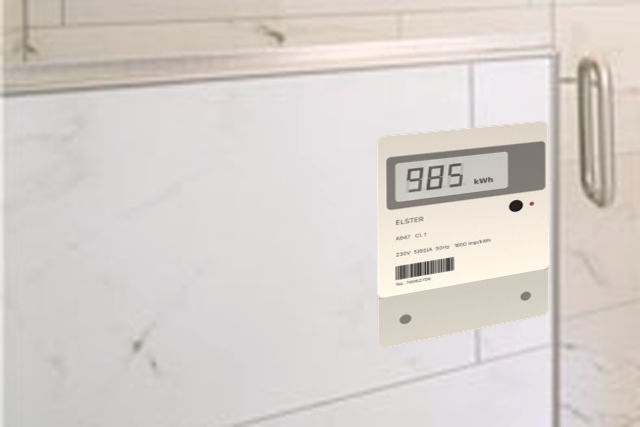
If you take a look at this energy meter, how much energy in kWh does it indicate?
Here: 985 kWh
